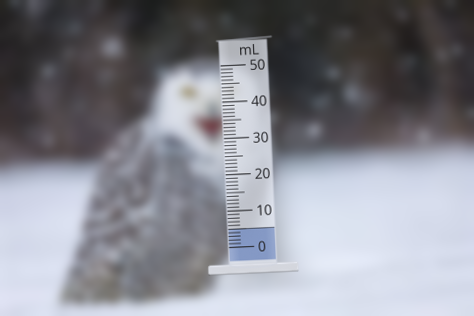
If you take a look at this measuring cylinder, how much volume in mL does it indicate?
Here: 5 mL
